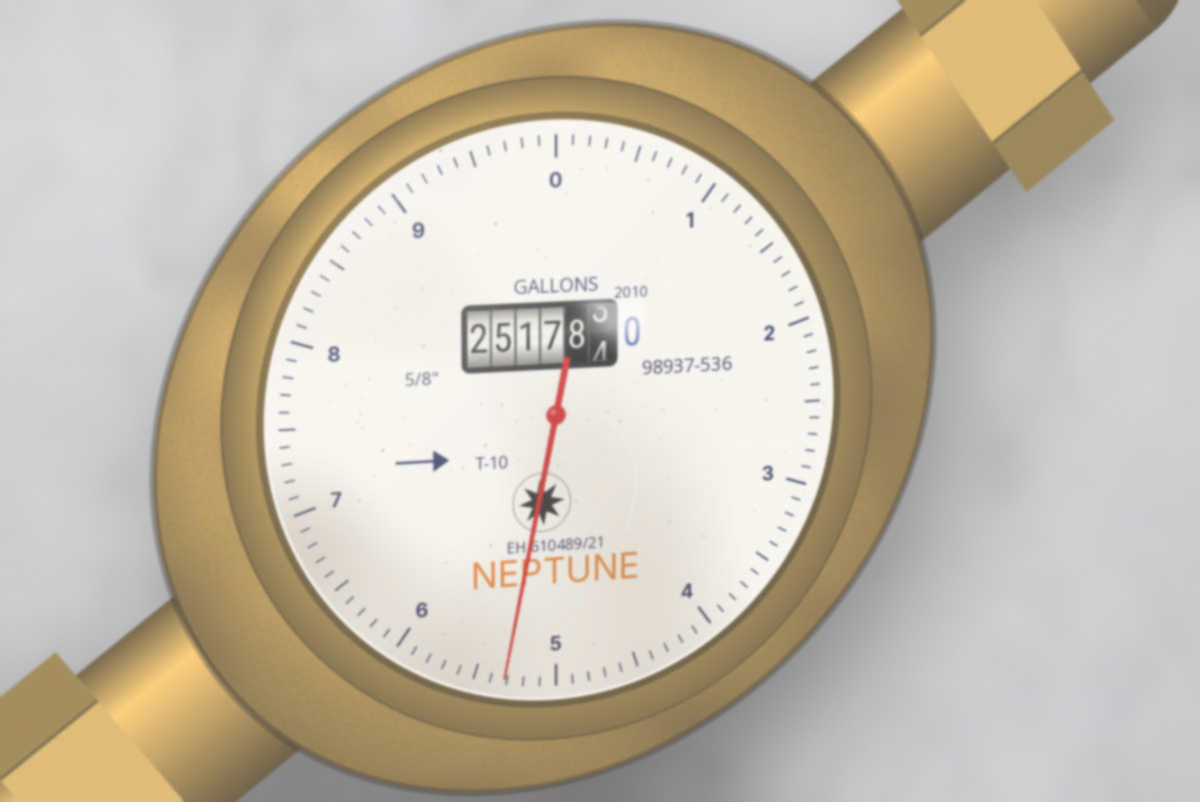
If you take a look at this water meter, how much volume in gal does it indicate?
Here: 2517835.3 gal
